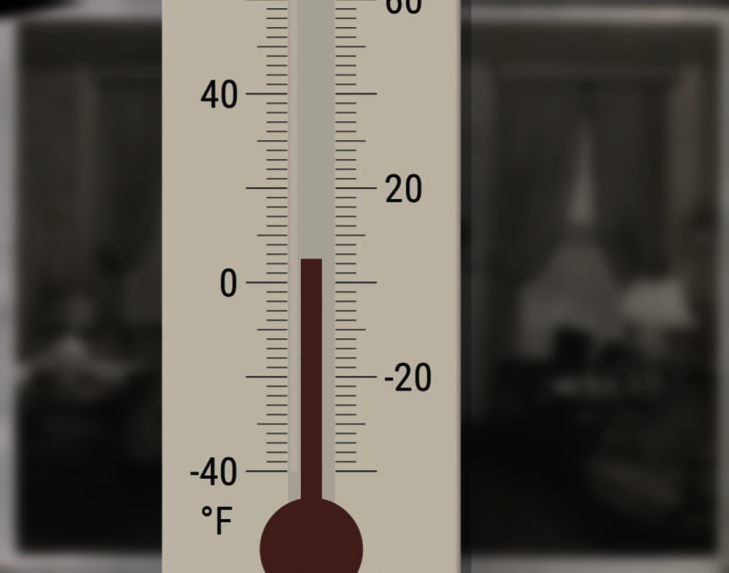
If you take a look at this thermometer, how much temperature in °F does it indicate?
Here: 5 °F
